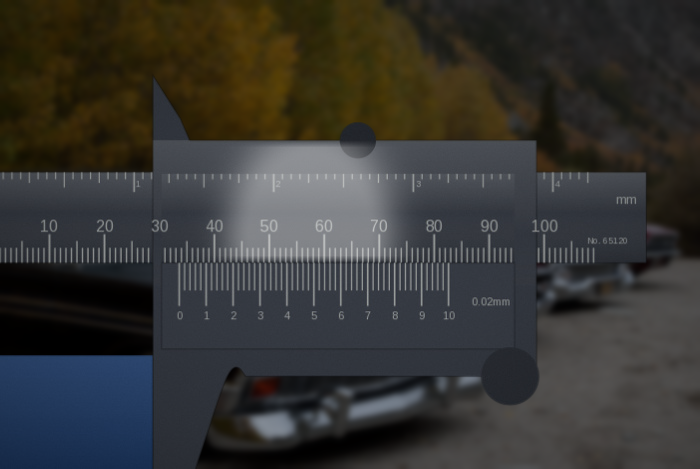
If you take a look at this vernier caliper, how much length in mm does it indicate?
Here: 33.6 mm
